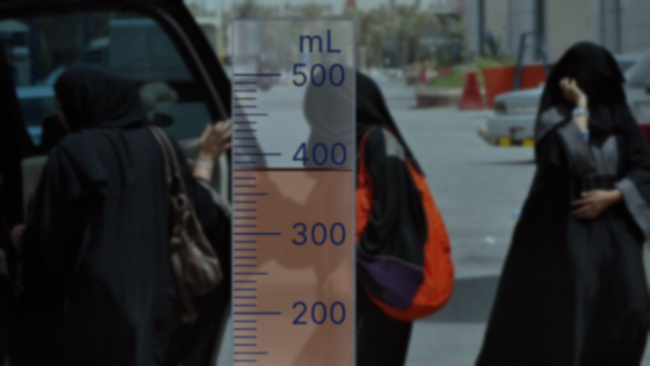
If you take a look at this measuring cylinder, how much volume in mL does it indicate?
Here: 380 mL
